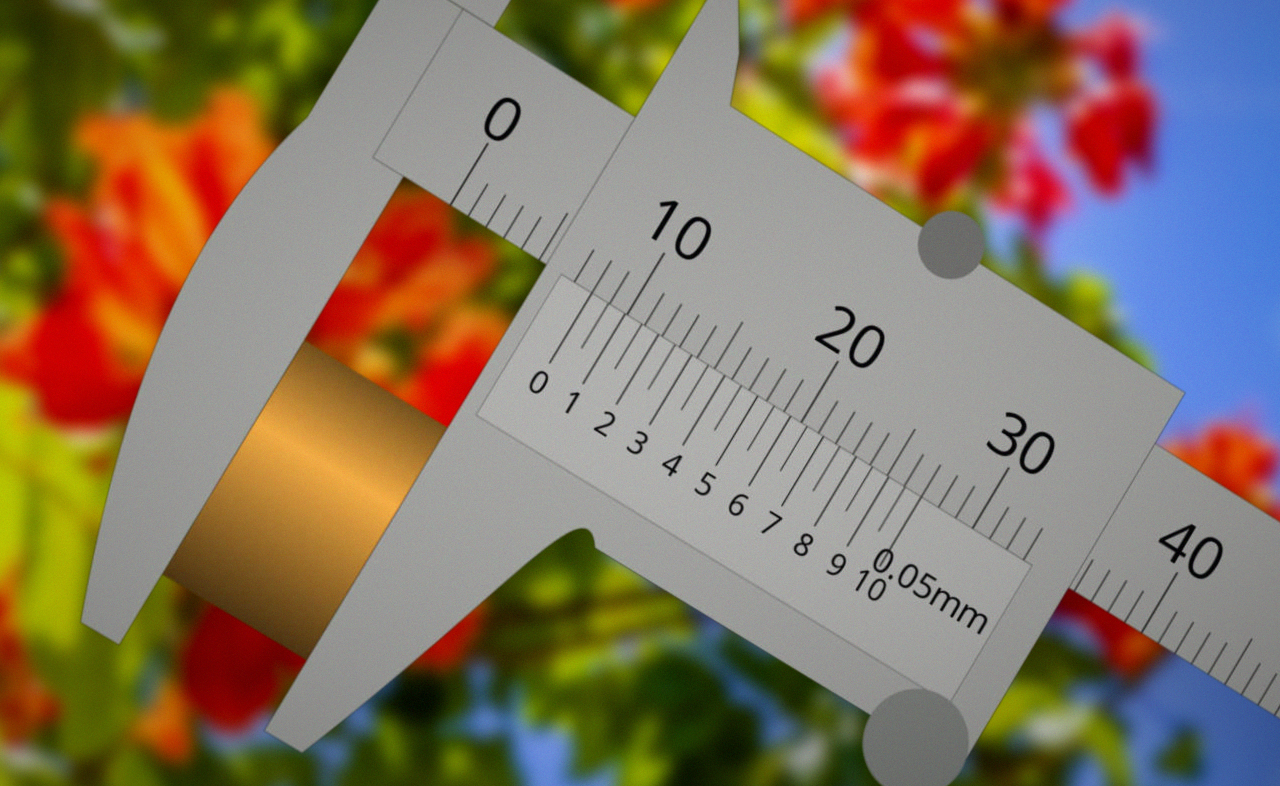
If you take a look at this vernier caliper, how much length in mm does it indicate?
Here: 8.0 mm
